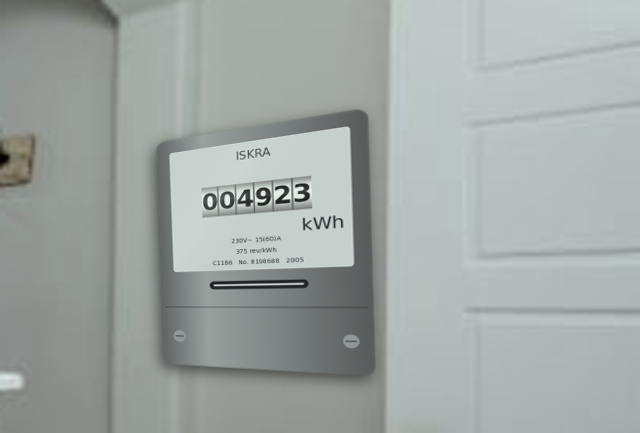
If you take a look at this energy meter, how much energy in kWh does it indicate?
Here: 4923 kWh
